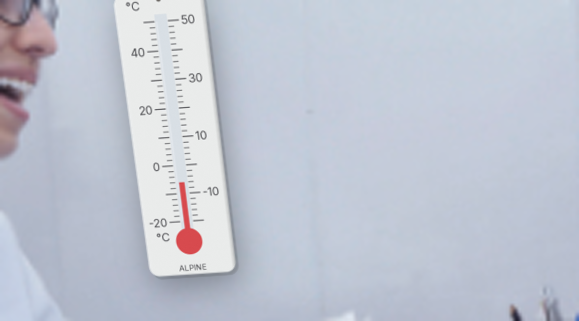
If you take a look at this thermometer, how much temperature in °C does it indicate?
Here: -6 °C
